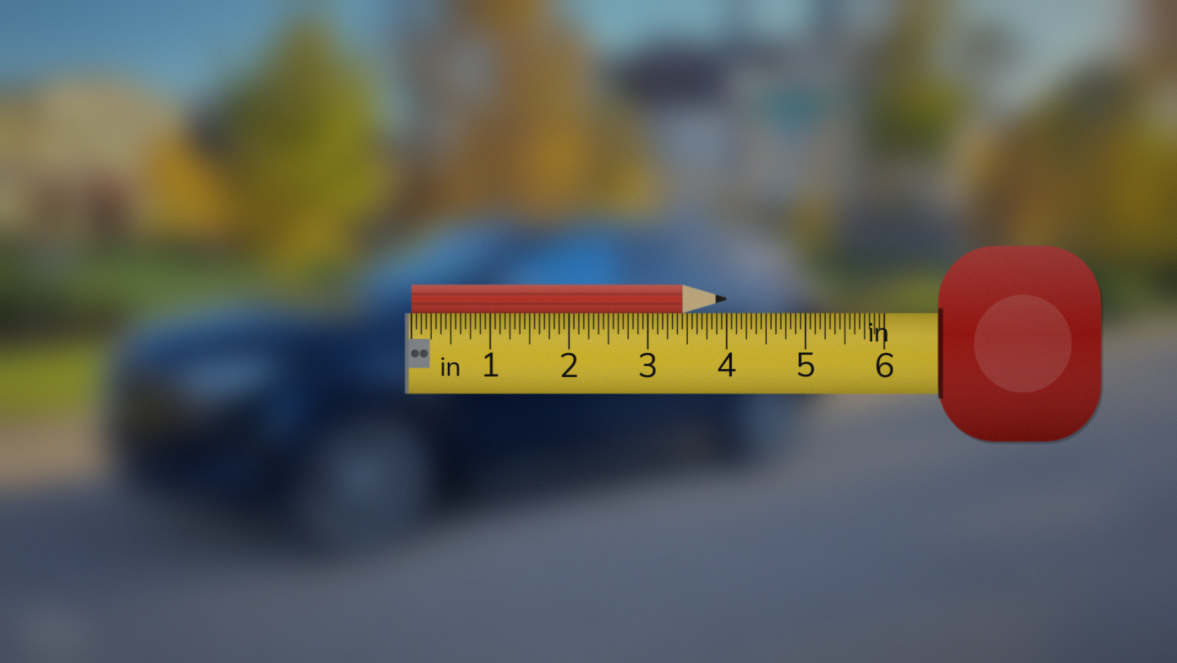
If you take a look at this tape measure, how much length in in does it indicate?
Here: 4 in
